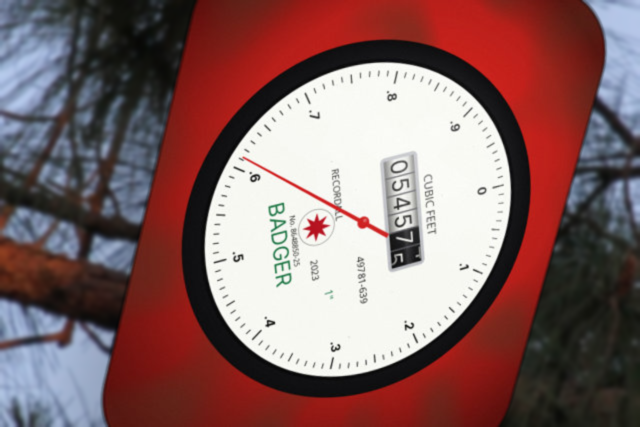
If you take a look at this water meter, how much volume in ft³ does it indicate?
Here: 54574.61 ft³
